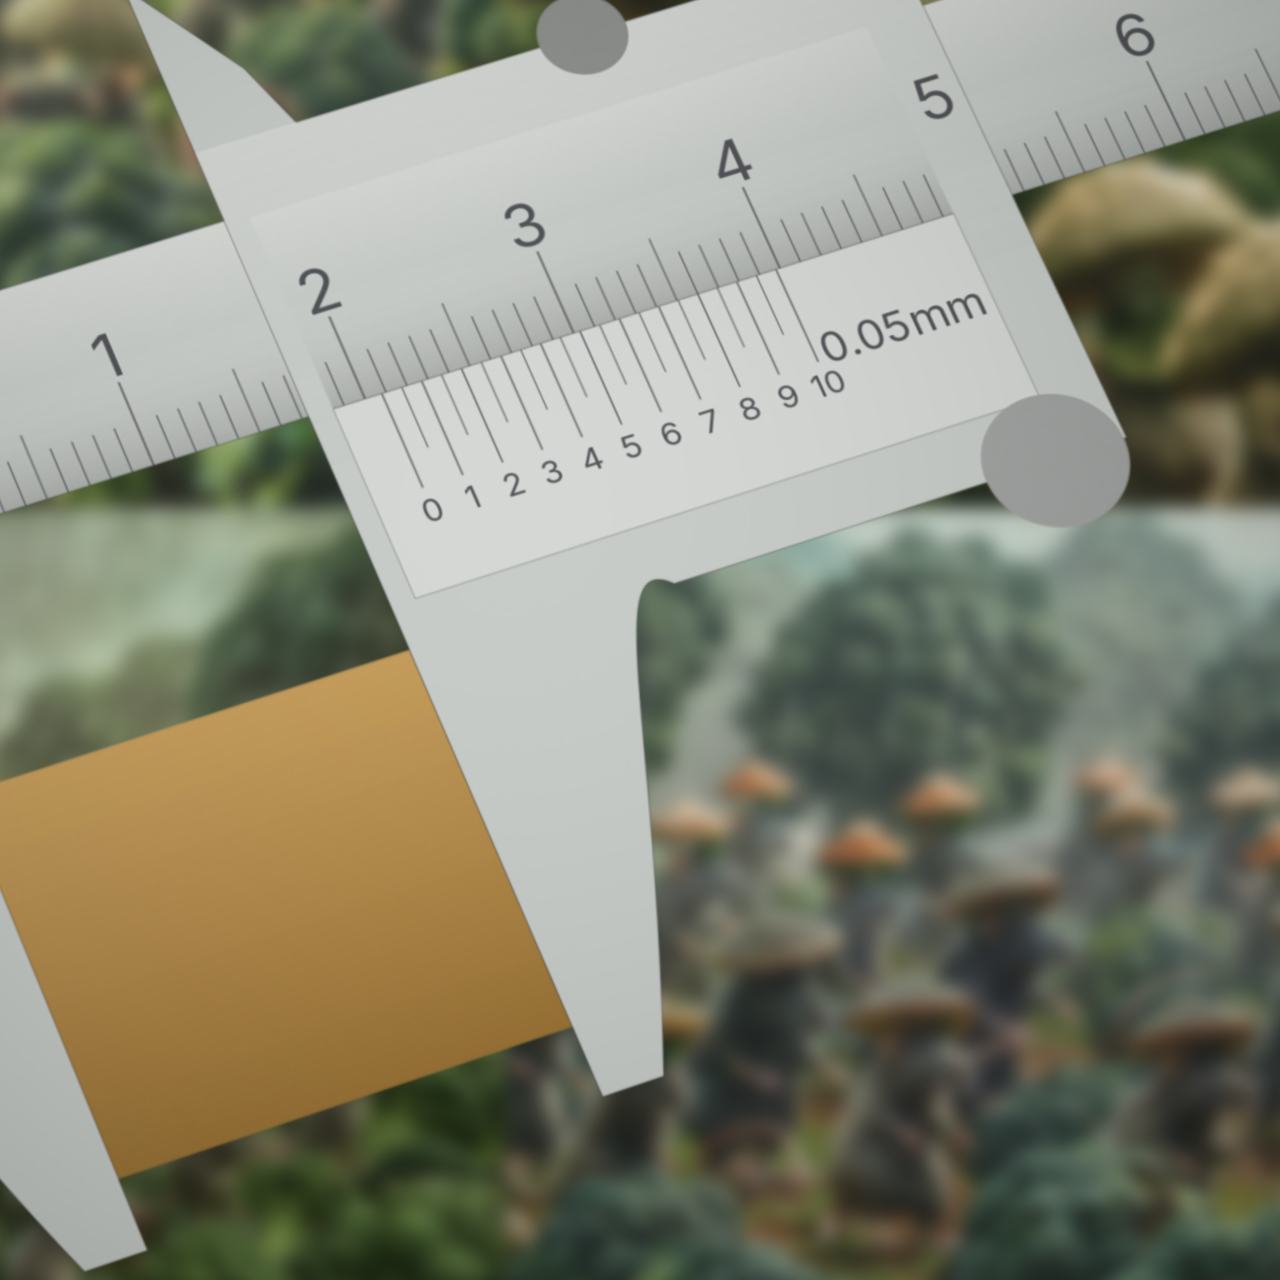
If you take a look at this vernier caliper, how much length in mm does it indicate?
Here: 20.8 mm
